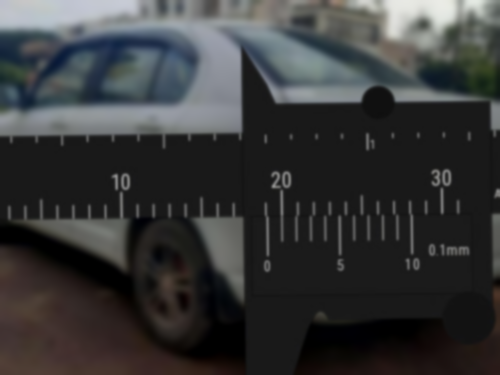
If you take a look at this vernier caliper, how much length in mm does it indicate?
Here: 19.1 mm
